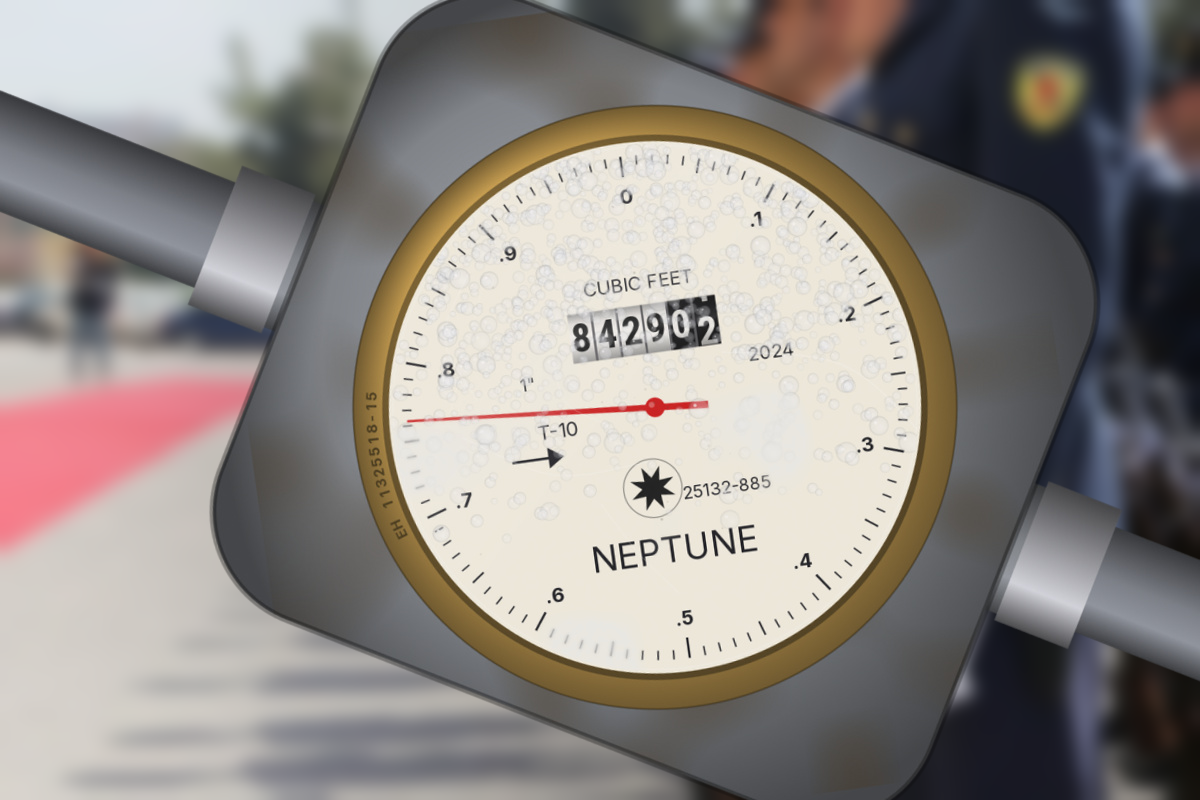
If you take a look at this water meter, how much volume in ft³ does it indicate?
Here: 842901.76 ft³
